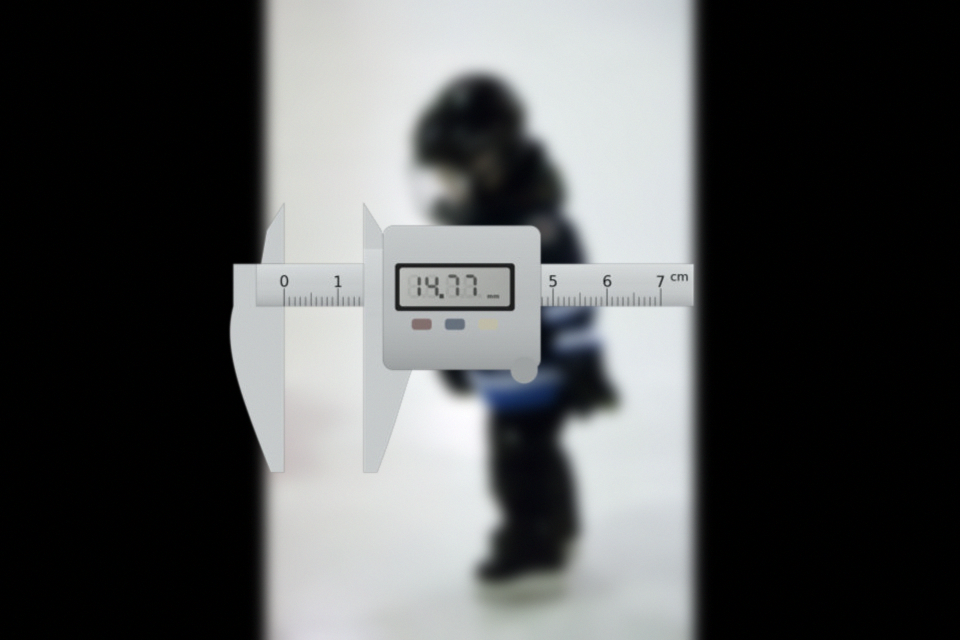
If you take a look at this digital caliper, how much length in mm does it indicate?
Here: 14.77 mm
